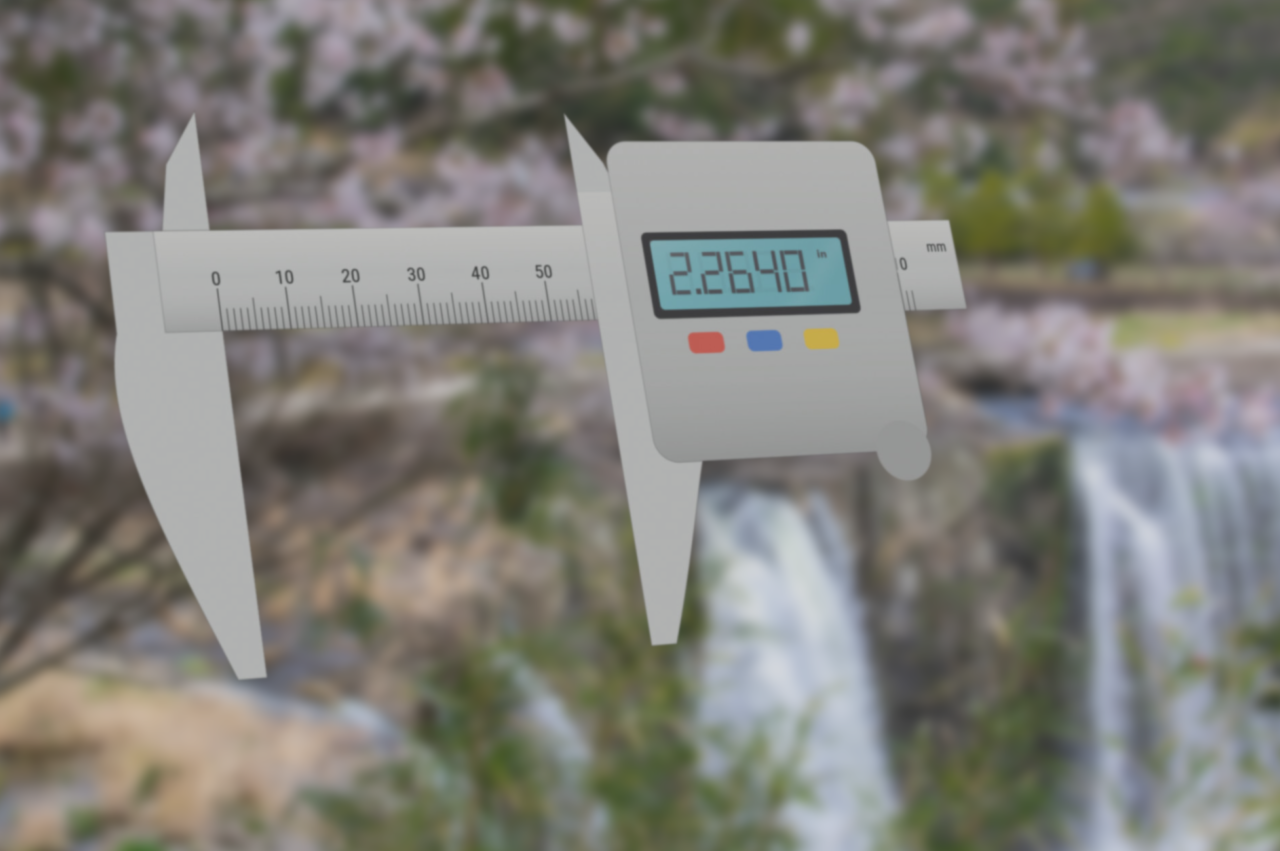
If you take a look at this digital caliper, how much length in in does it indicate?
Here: 2.2640 in
